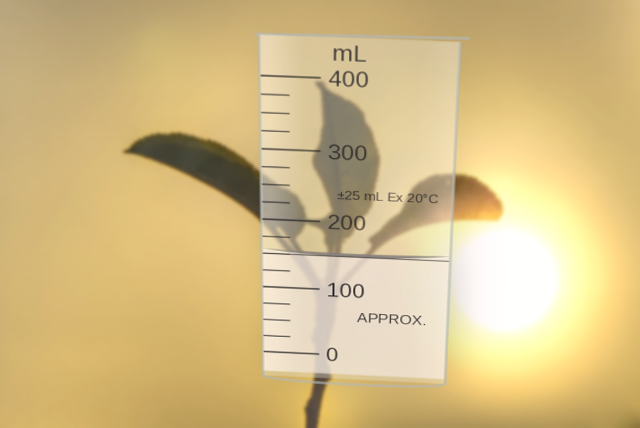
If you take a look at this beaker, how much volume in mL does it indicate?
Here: 150 mL
